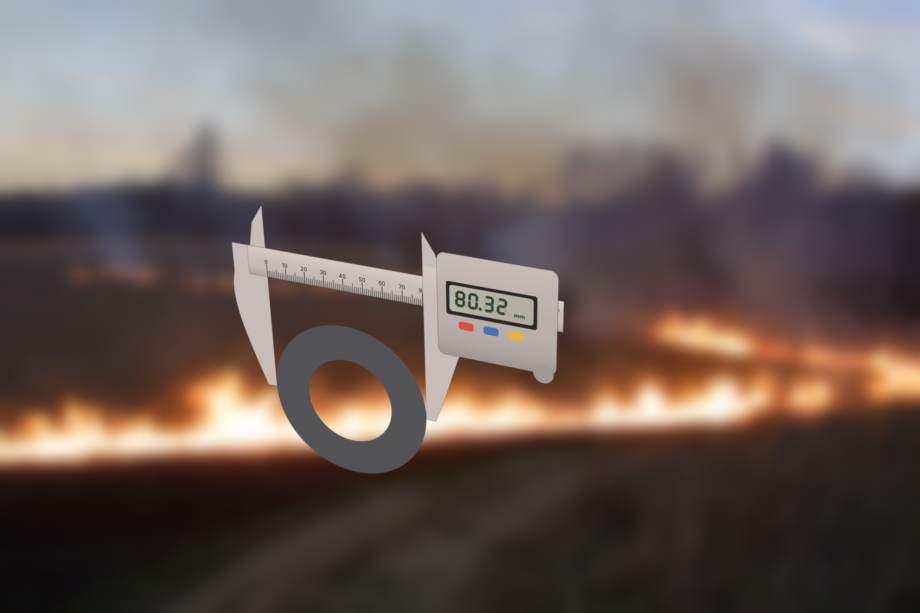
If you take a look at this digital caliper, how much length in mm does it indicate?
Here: 80.32 mm
